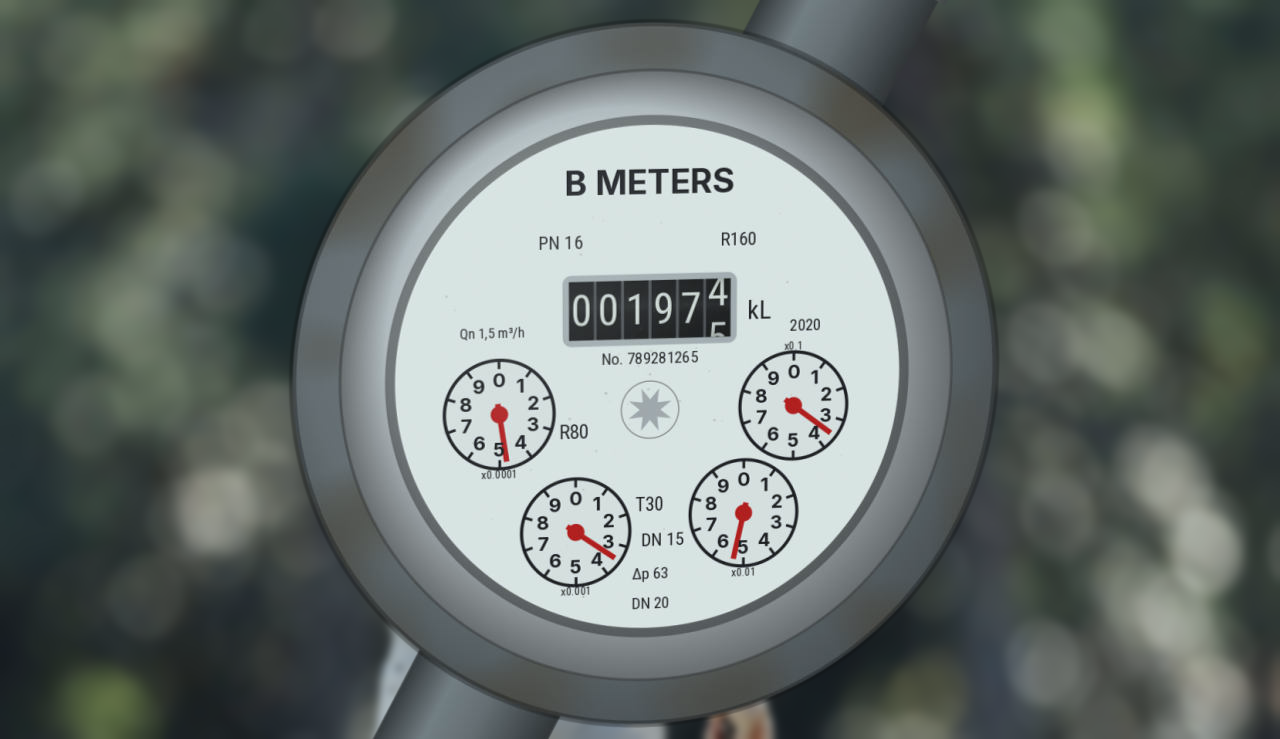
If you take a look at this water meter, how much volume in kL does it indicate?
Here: 1974.3534 kL
